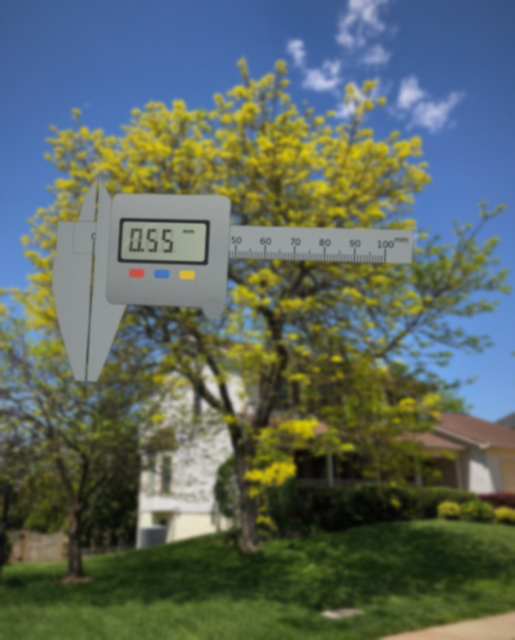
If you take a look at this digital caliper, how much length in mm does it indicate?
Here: 0.55 mm
